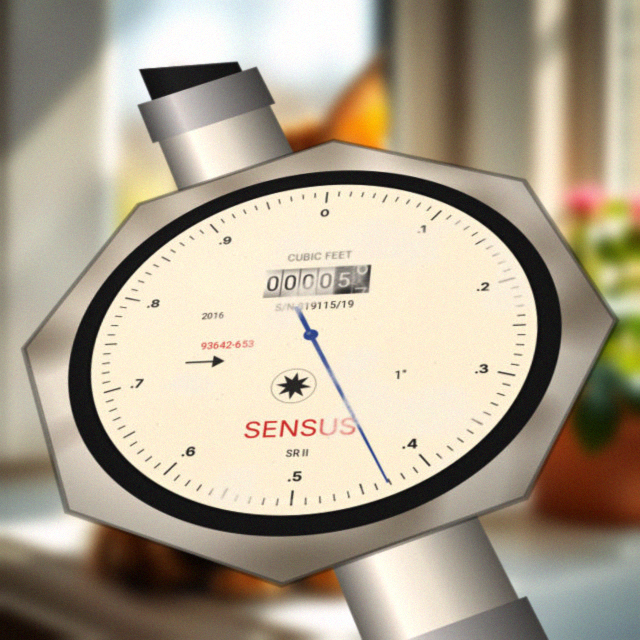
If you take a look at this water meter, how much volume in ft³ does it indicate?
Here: 56.43 ft³
